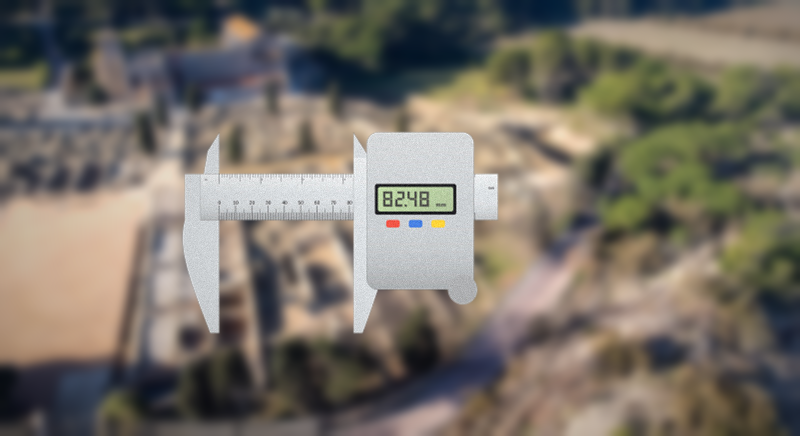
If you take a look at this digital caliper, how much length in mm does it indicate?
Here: 82.48 mm
